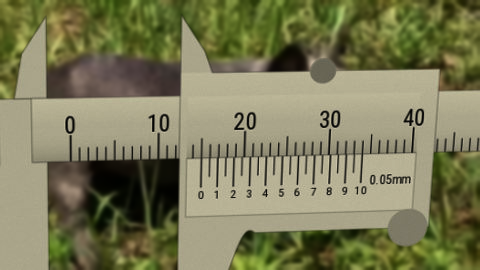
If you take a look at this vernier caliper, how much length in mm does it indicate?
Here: 15.0 mm
